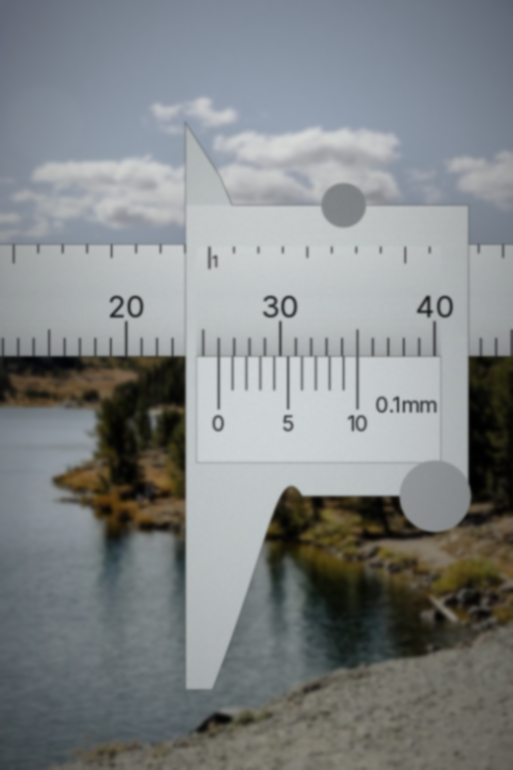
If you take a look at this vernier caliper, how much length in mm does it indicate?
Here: 26.0 mm
